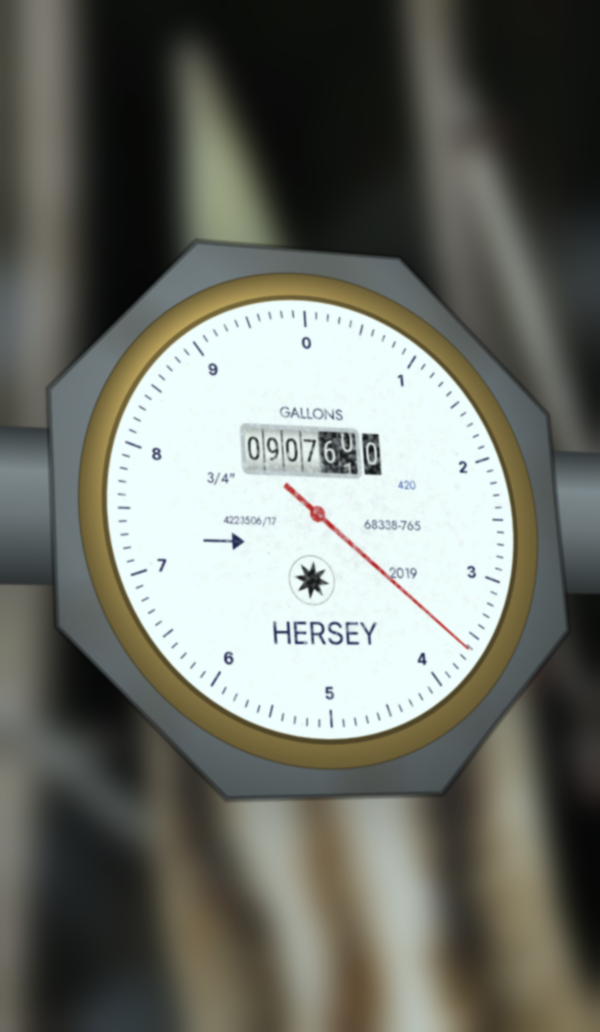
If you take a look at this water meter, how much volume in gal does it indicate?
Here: 907603.6 gal
